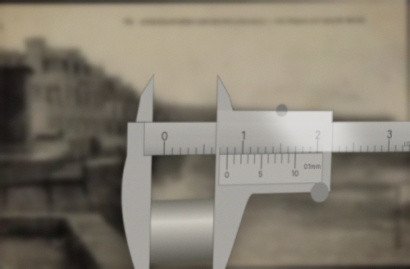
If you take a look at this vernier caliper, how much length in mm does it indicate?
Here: 8.0 mm
